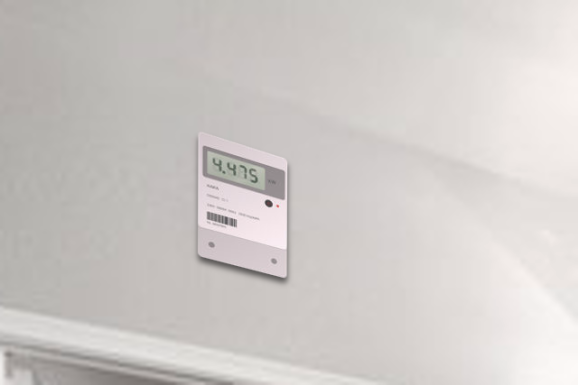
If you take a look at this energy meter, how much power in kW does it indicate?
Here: 4.475 kW
